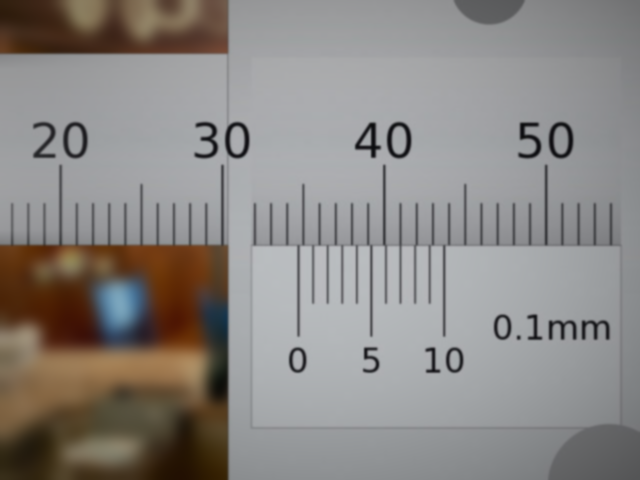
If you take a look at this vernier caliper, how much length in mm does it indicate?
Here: 34.7 mm
